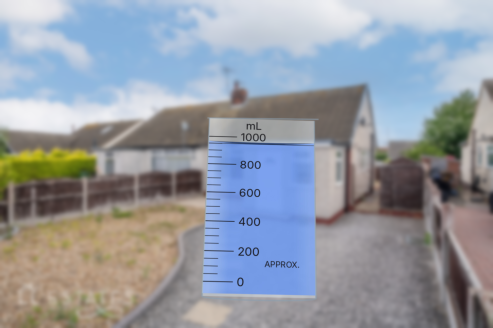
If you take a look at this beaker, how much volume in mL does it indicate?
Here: 950 mL
